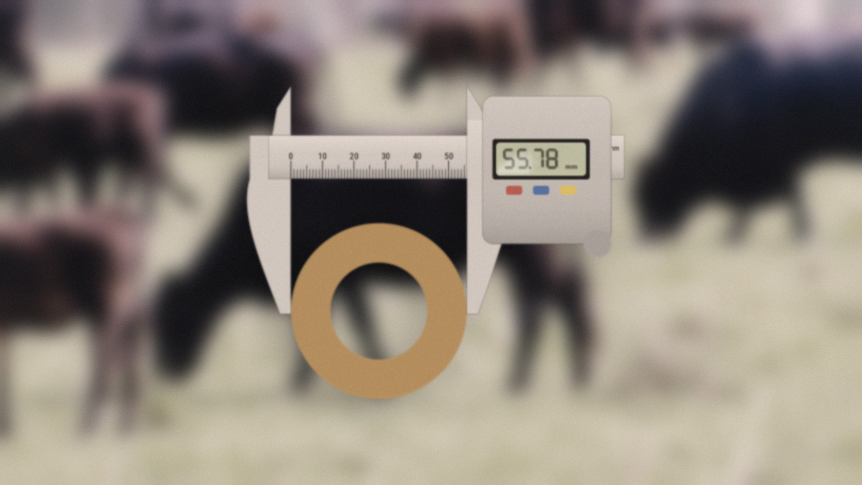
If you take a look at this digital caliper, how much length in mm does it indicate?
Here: 55.78 mm
